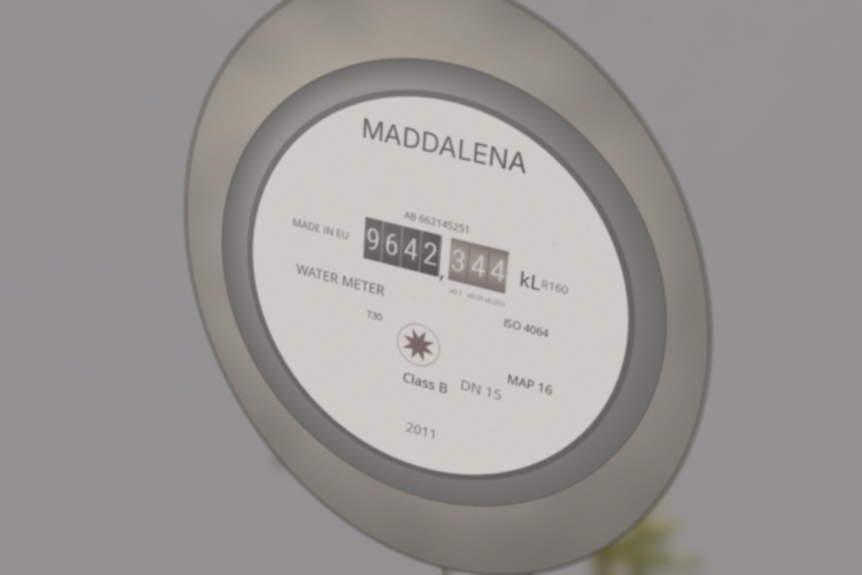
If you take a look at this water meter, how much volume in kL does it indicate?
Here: 9642.344 kL
